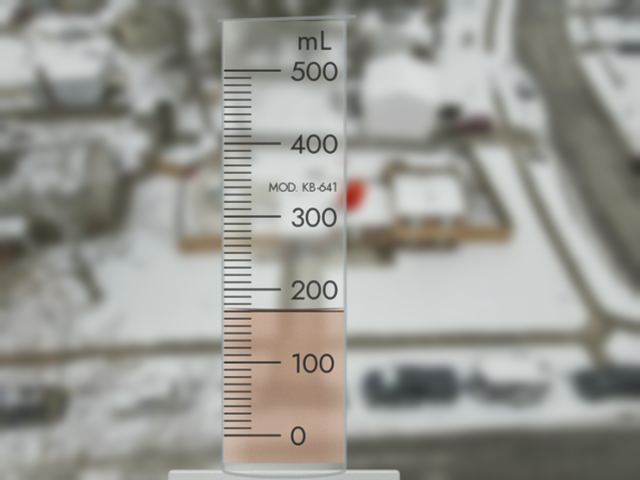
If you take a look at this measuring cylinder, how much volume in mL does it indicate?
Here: 170 mL
